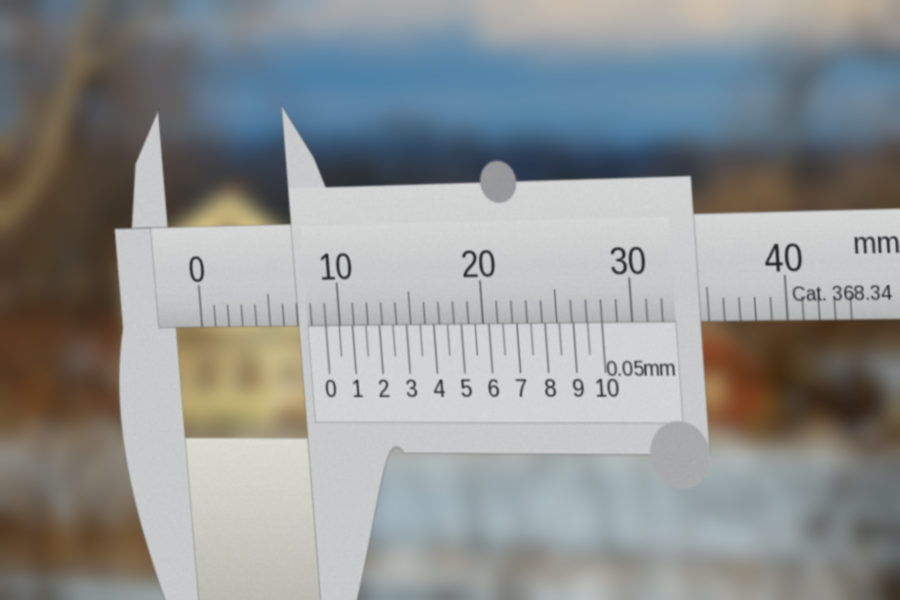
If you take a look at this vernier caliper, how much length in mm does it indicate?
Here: 9.0 mm
